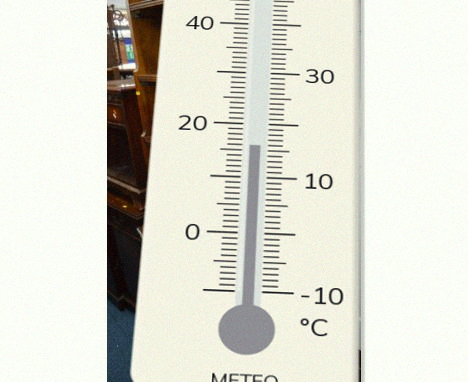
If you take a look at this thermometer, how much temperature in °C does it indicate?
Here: 16 °C
